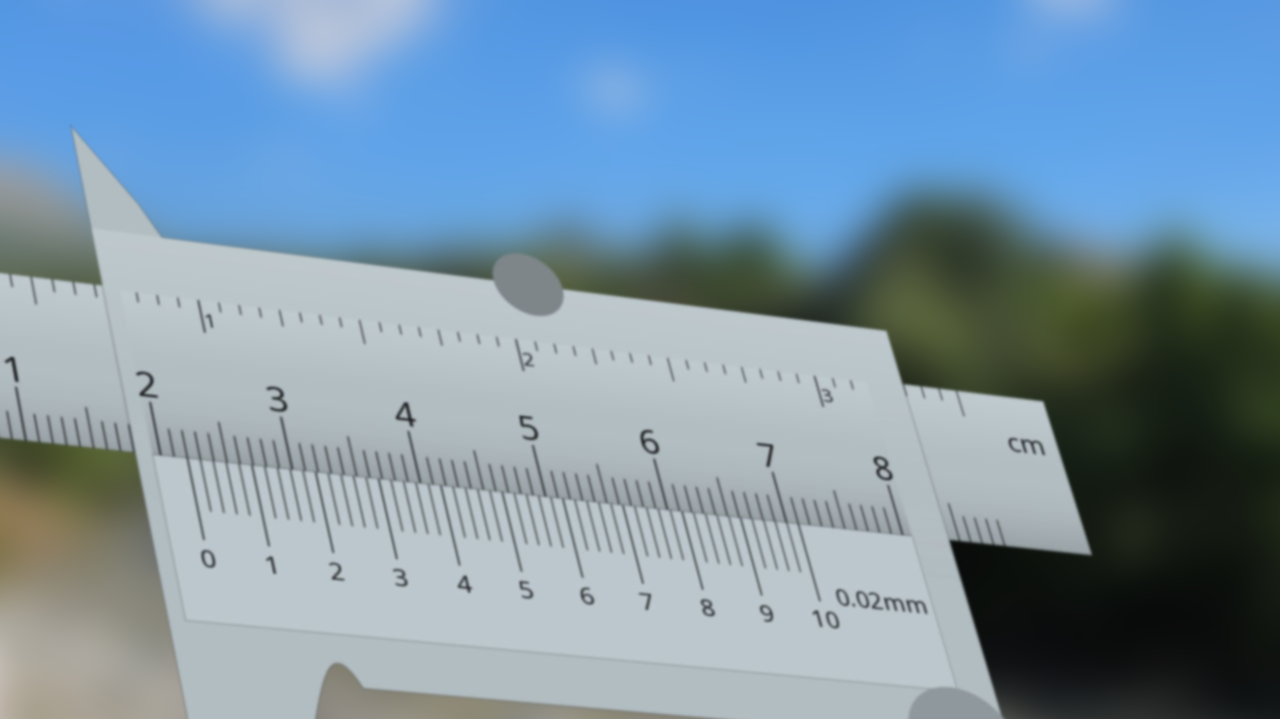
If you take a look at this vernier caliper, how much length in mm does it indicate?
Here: 22.0 mm
